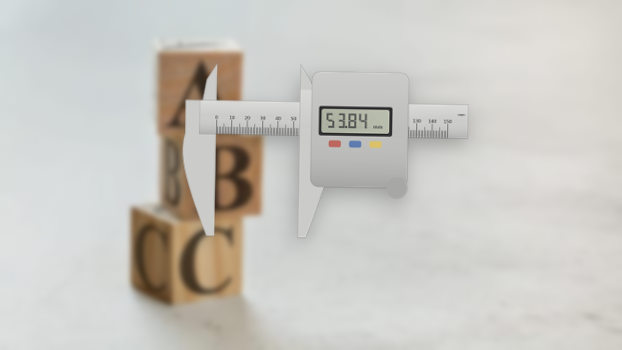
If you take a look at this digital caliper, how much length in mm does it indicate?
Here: 53.84 mm
